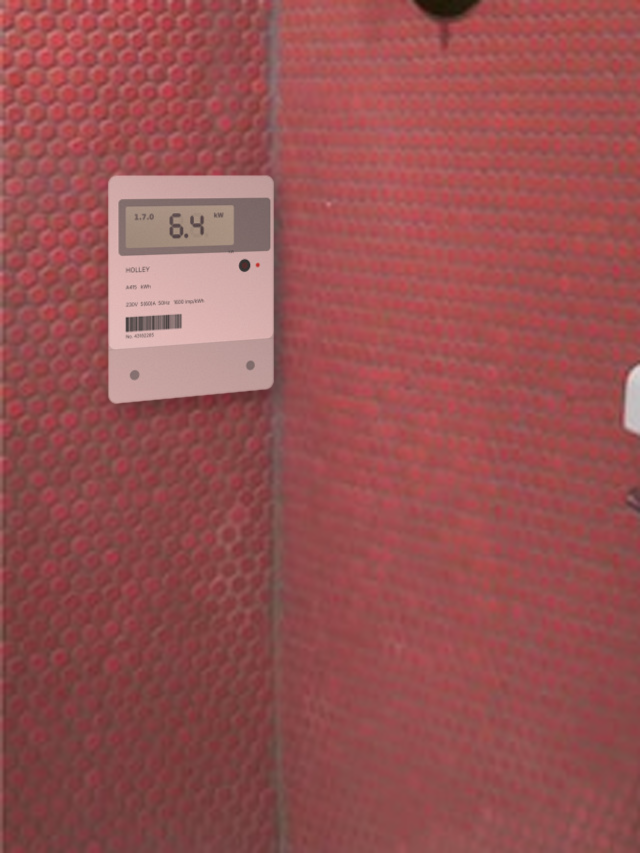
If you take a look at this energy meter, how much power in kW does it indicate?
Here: 6.4 kW
